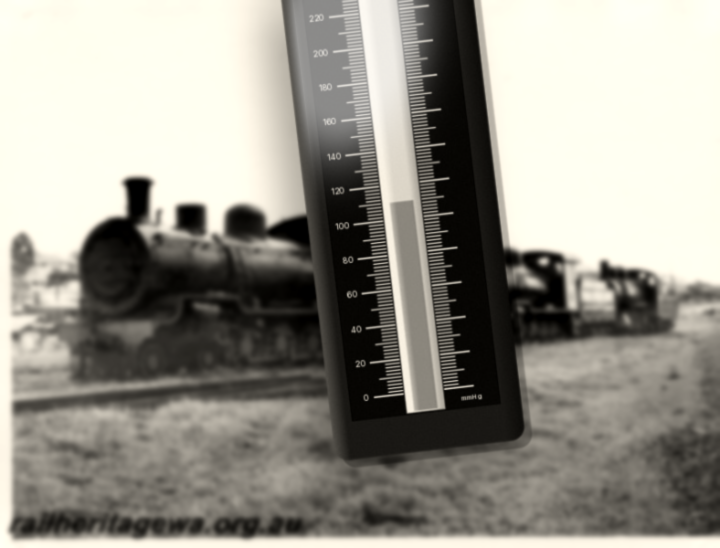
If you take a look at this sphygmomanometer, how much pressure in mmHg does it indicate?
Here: 110 mmHg
